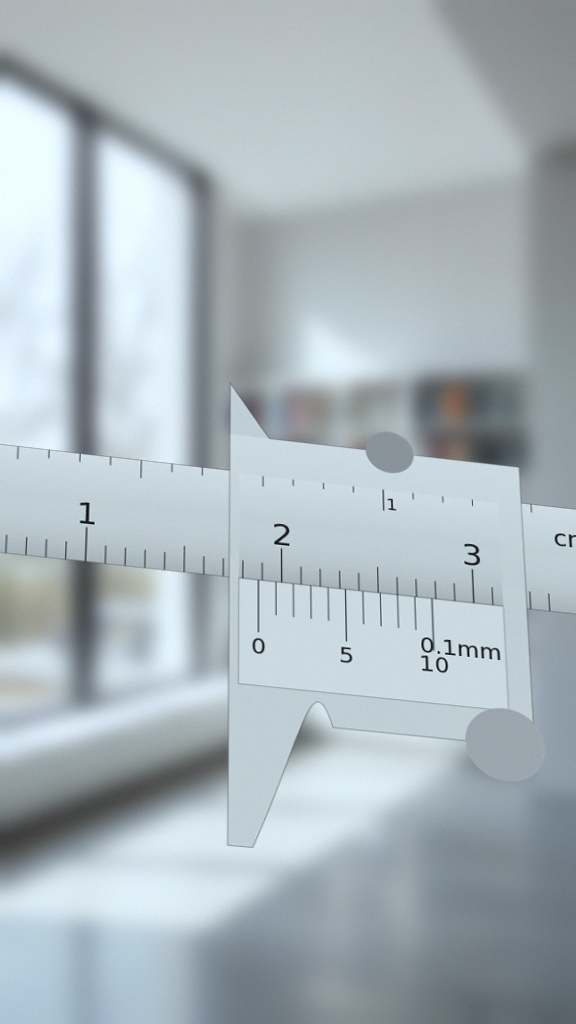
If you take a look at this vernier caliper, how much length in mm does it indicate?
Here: 18.8 mm
